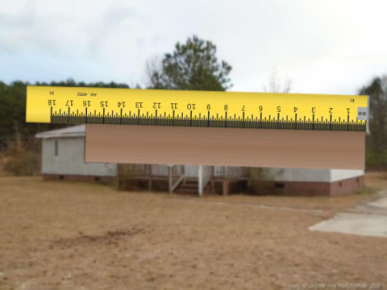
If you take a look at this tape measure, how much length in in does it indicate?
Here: 16 in
